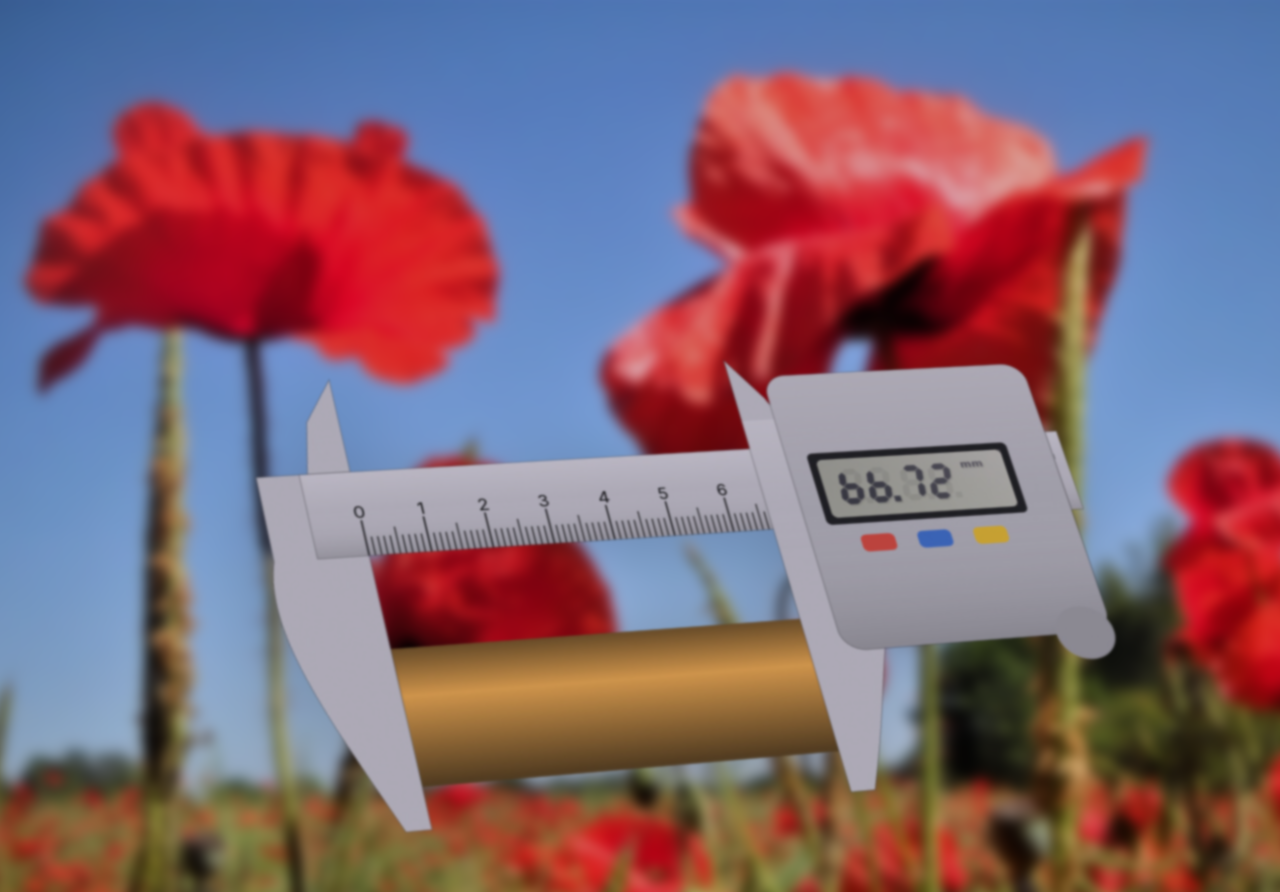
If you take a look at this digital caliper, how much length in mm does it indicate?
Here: 66.72 mm
